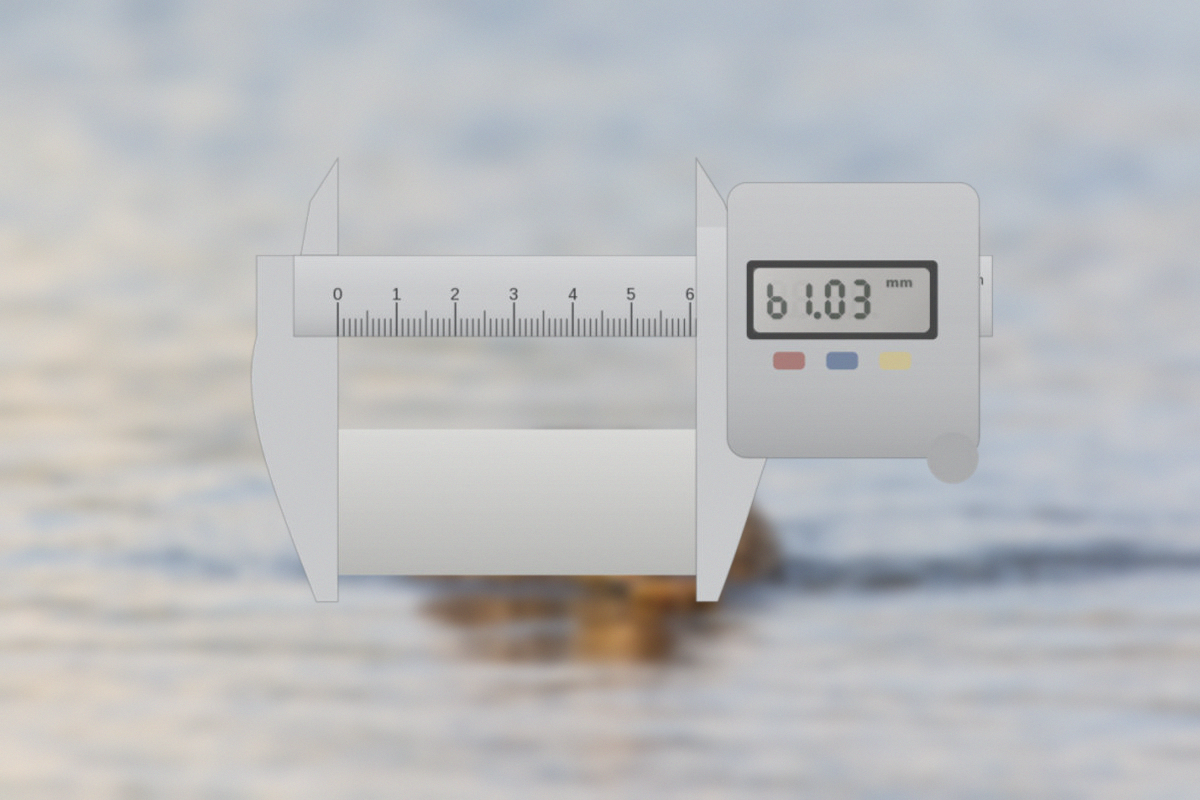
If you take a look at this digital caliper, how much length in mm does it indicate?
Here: 61.03 mm
